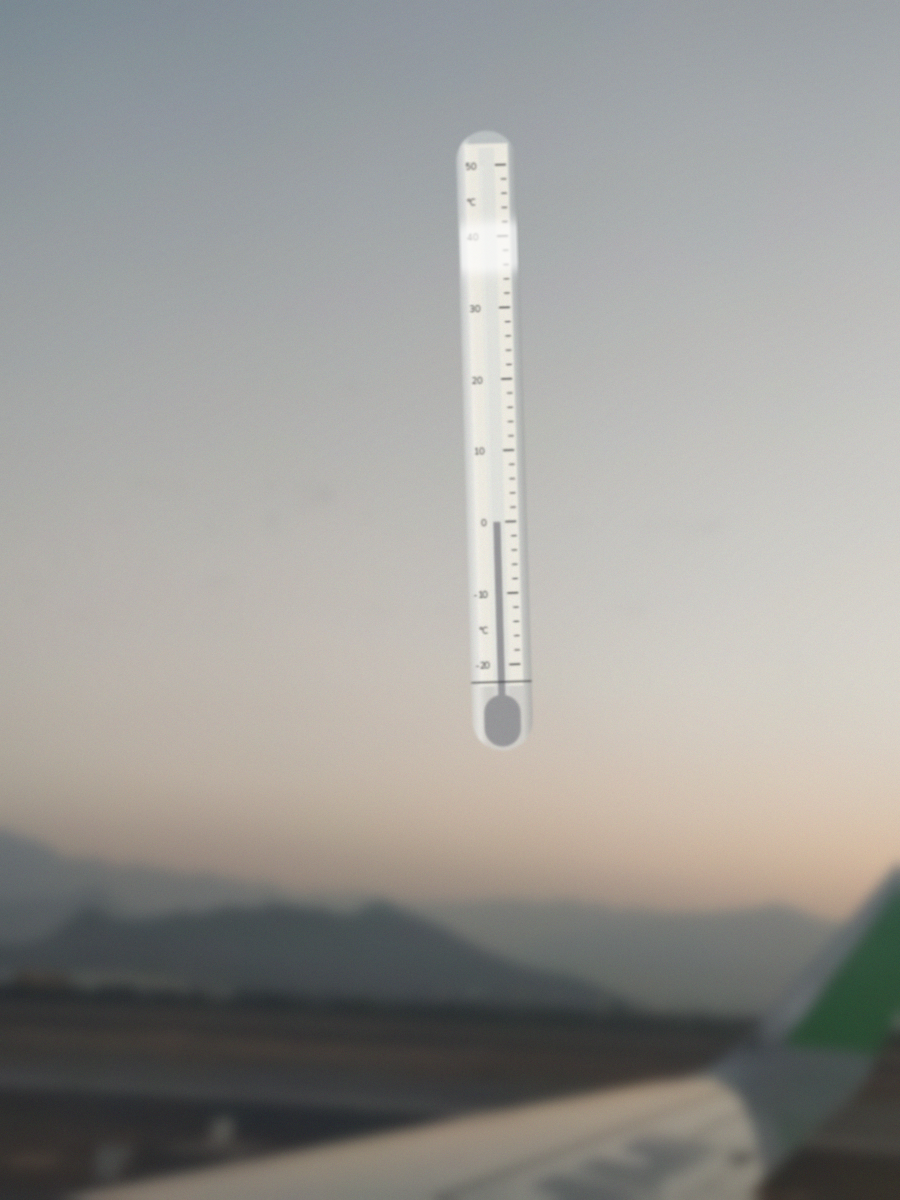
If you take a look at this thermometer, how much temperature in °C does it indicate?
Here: 0 °C
